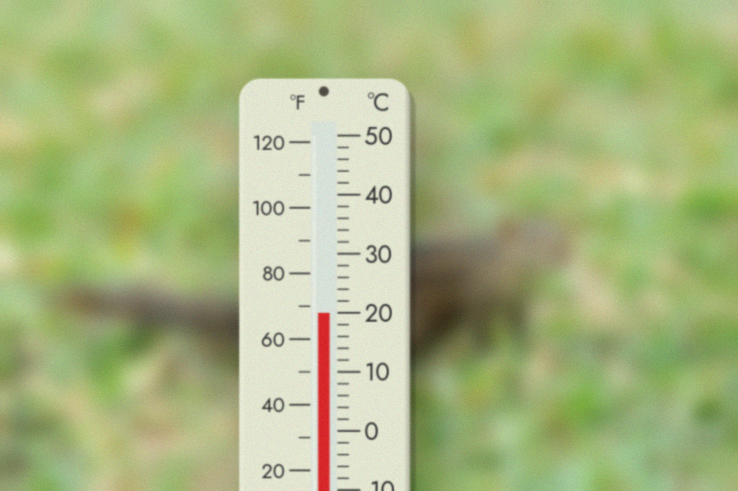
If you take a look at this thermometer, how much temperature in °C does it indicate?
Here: 20 °C
